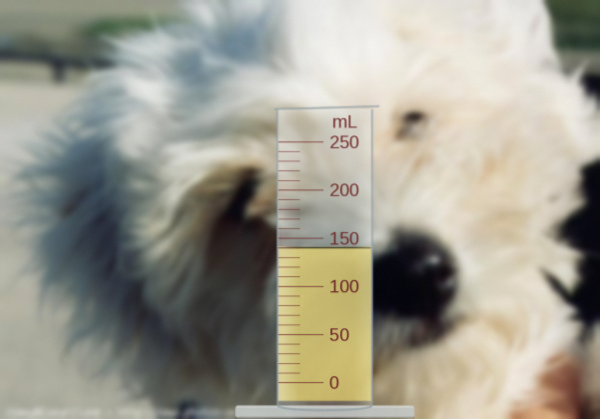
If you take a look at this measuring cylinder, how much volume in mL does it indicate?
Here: 140 mL
